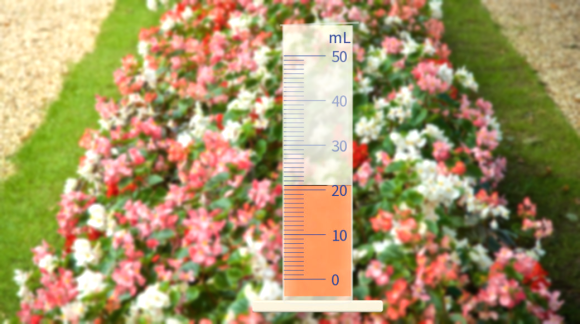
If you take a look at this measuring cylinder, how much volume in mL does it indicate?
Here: 21 mL
